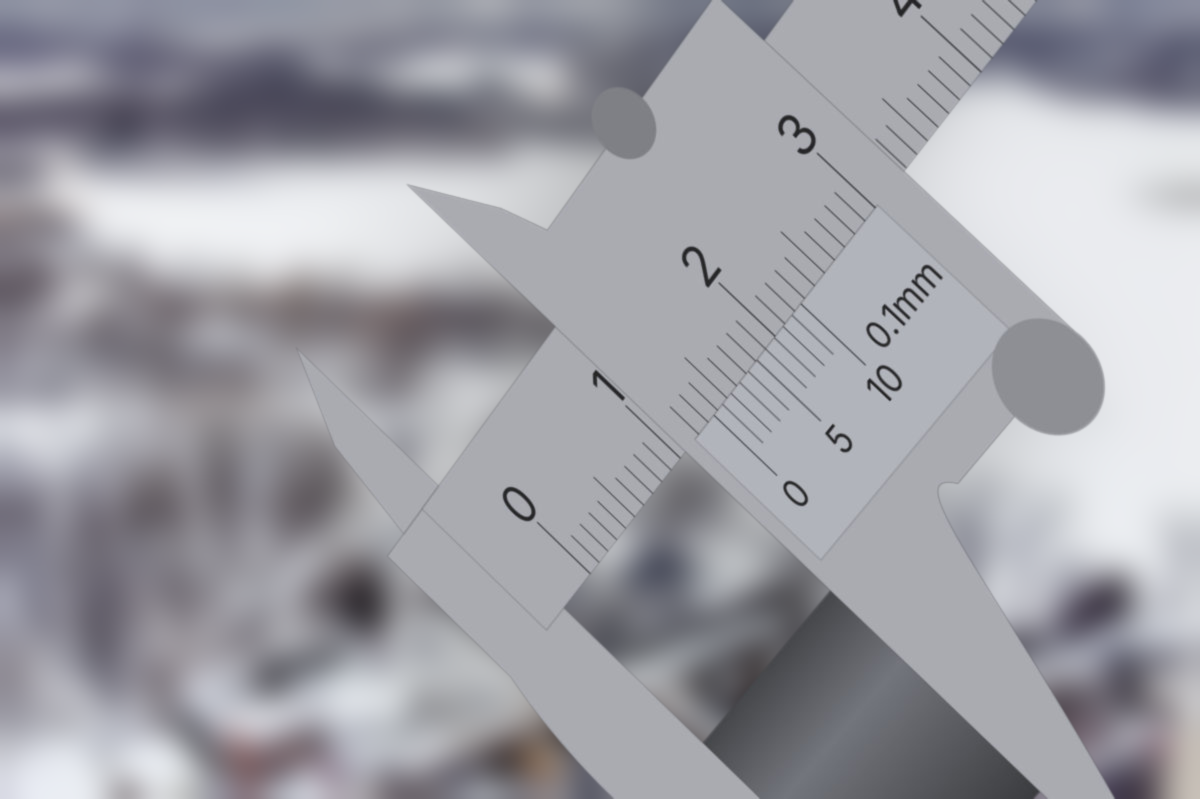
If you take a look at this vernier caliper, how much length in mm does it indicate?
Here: 13.6 mm
